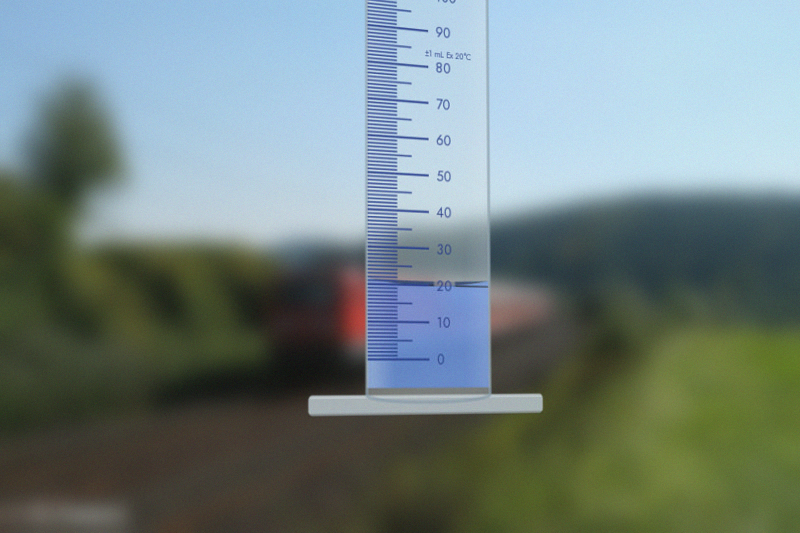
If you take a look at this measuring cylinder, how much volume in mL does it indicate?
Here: 20 mL
